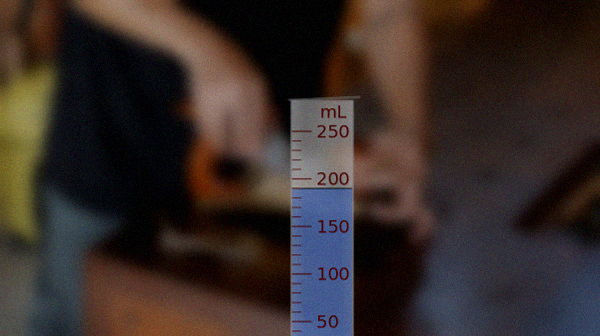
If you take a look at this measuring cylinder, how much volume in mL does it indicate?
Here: 190 mL
